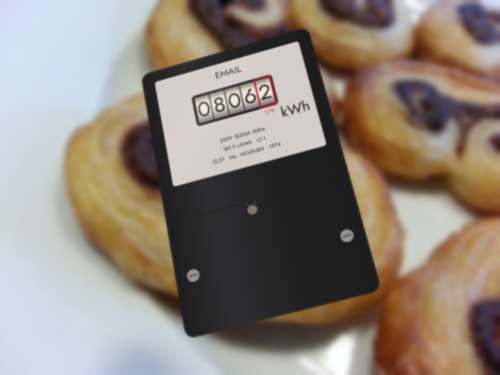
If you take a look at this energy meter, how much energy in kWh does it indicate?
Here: 806.2 kWh
